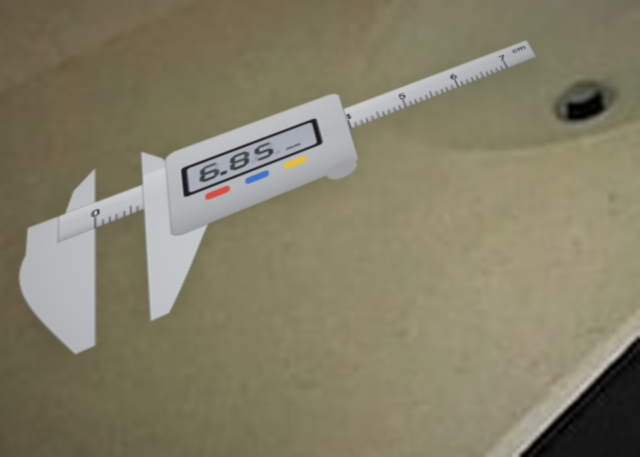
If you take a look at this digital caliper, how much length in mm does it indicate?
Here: 6.85 mm
